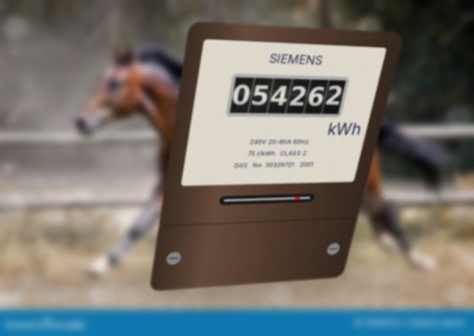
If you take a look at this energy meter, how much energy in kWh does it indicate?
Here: 54262 kWh
